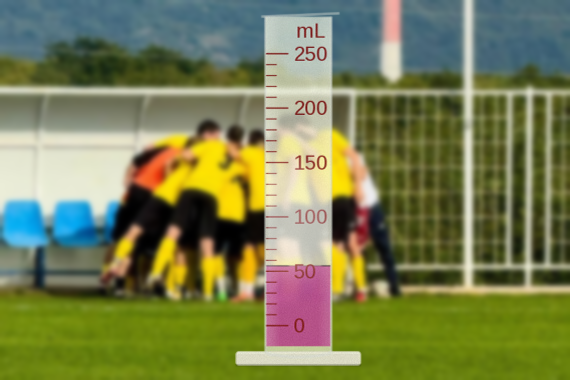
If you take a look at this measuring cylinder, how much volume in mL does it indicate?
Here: 55 mL
